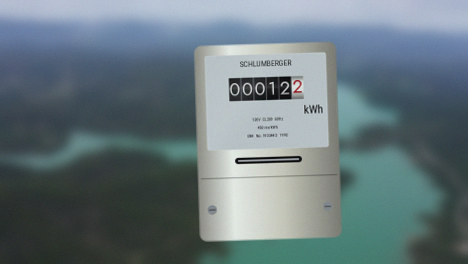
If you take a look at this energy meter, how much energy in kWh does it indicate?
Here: 12.2 kWh
